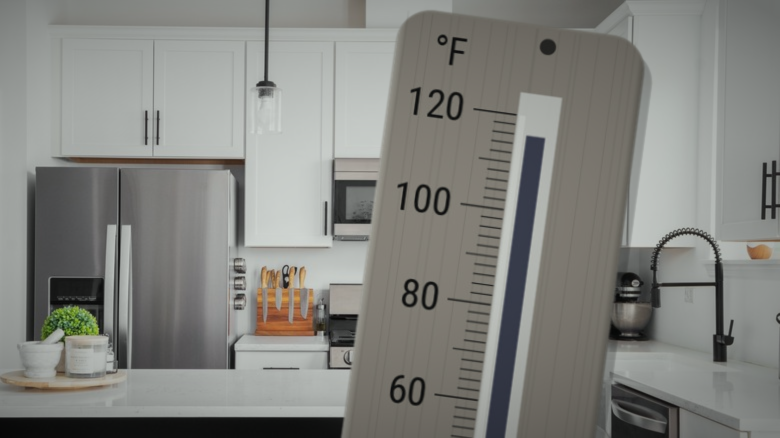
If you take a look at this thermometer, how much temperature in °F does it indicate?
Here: 116 °F
